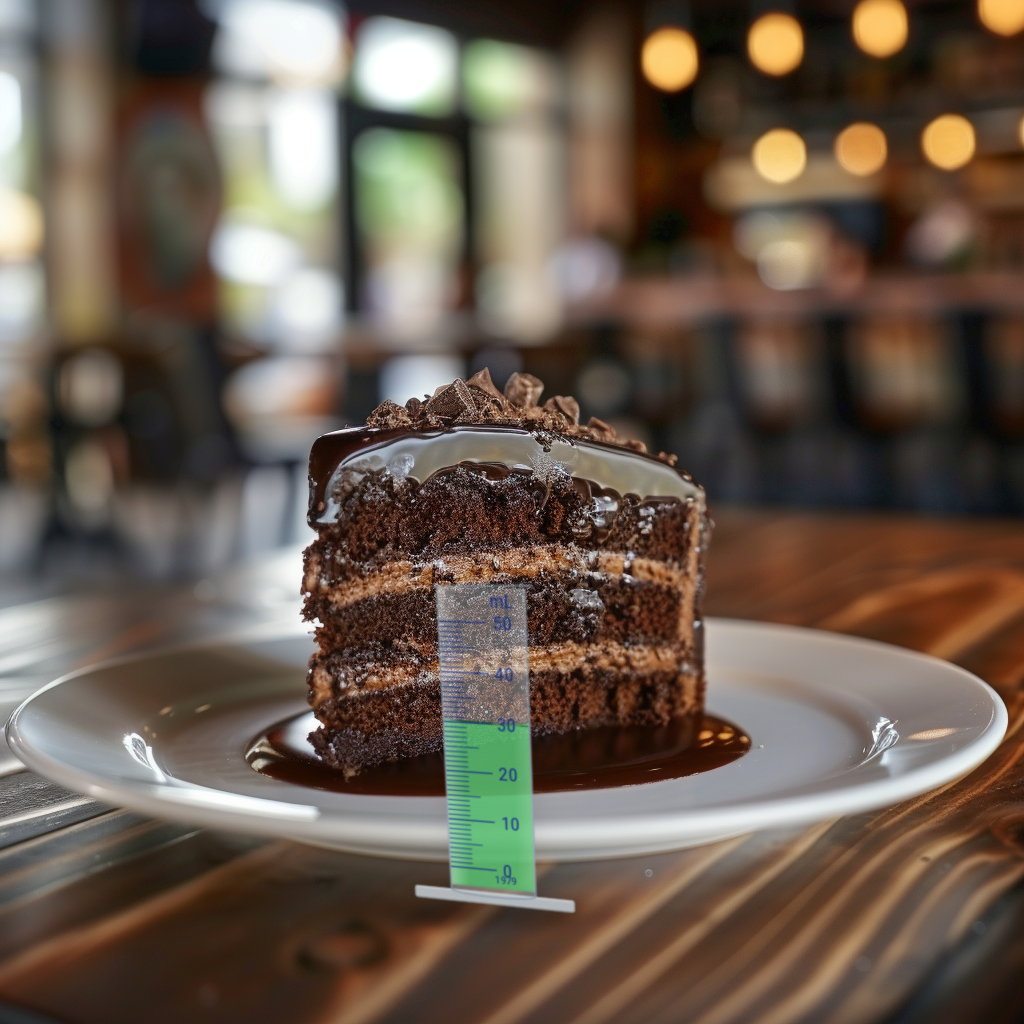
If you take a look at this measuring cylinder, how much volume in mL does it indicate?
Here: 30 mL
